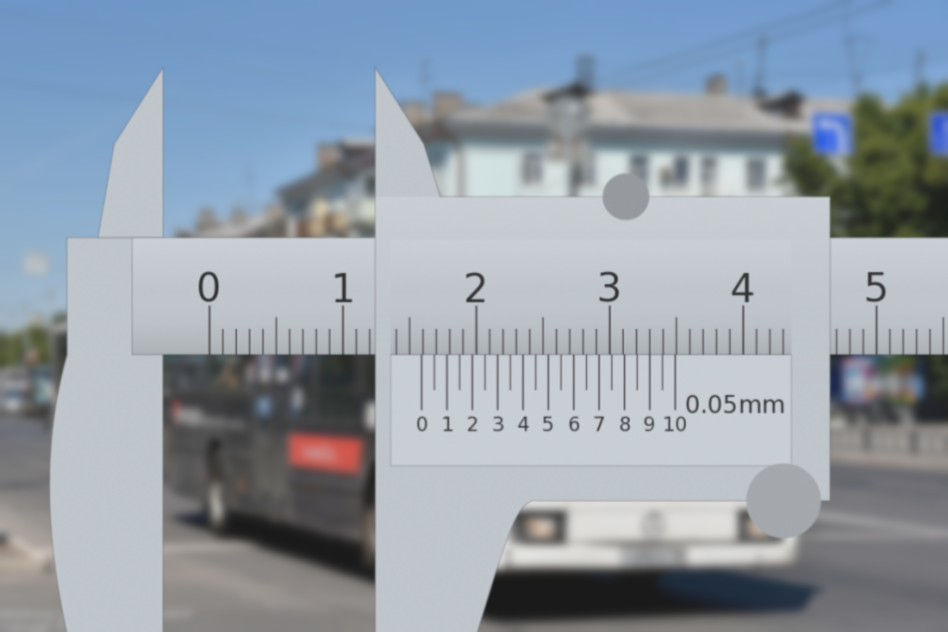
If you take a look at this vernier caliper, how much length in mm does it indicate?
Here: 15.9 mm
